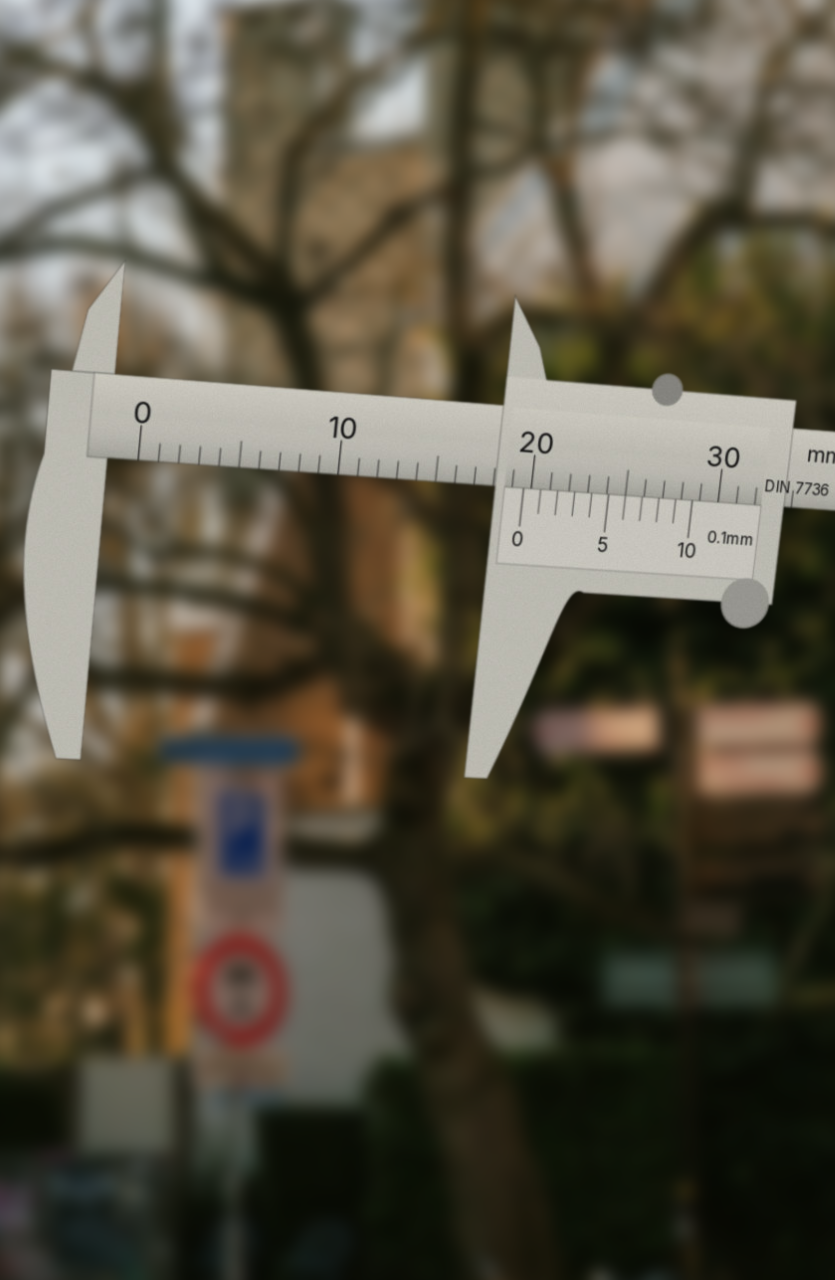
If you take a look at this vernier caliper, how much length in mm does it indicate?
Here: 19.6 mm
